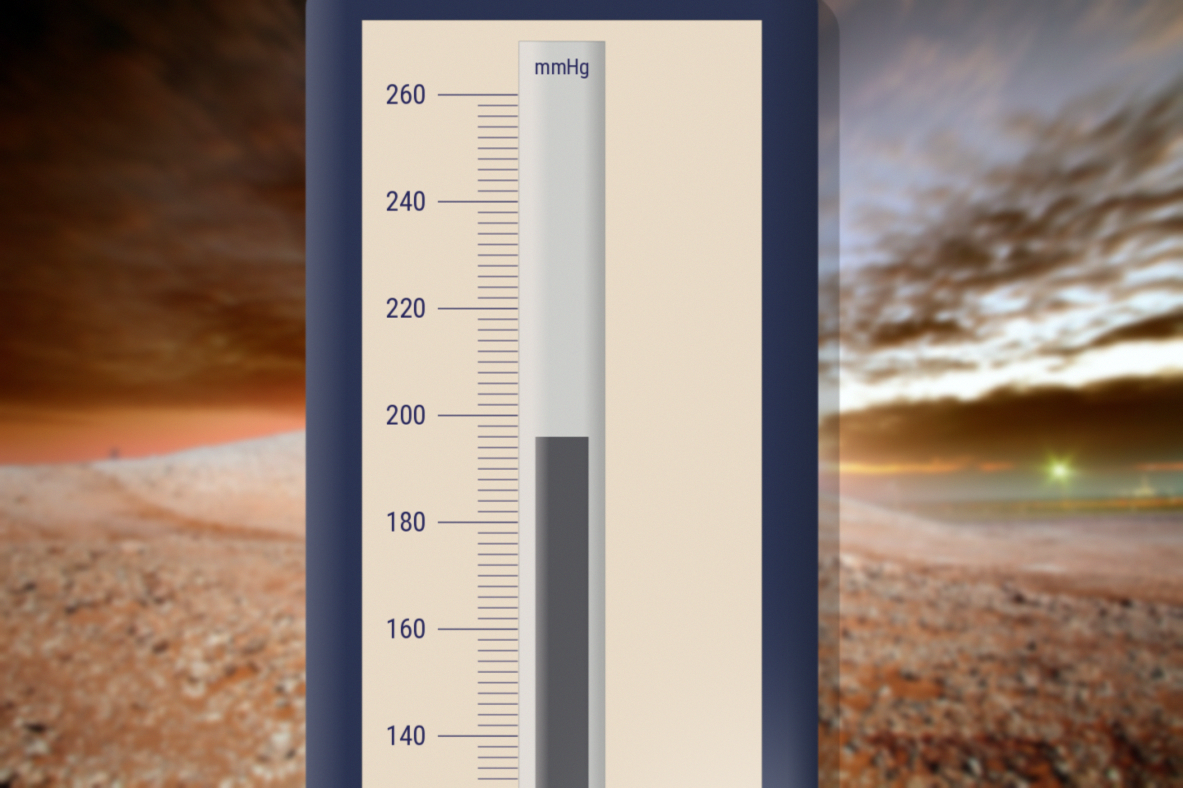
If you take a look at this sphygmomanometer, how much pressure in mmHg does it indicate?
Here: 196 mmHg
